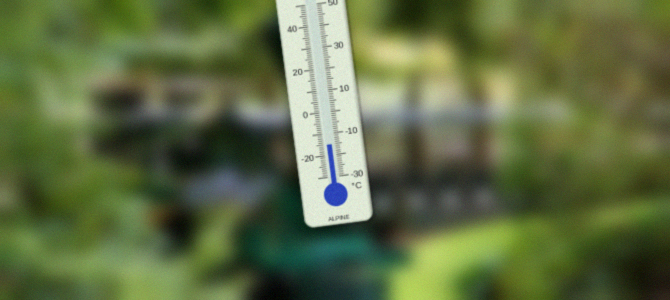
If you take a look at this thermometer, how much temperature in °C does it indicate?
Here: -15 °C
